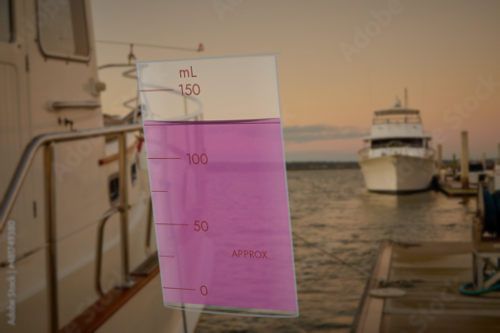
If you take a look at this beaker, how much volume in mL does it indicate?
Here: 125 mL
